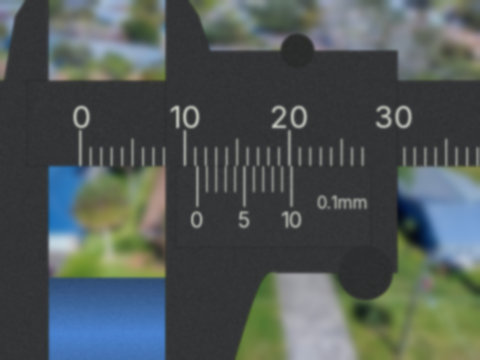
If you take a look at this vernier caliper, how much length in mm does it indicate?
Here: 11.2 mm
